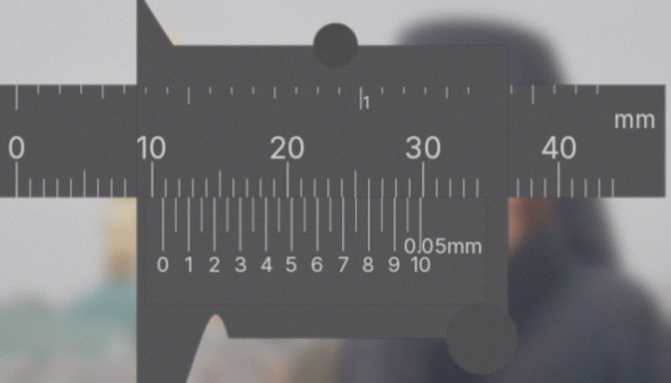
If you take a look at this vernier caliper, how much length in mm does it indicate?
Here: 10.8 mm
